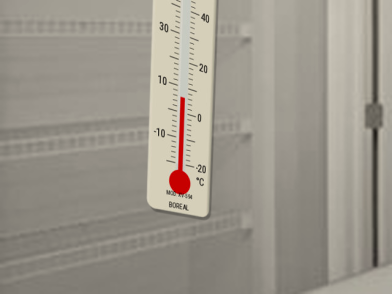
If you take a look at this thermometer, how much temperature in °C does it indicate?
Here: 6 °C
